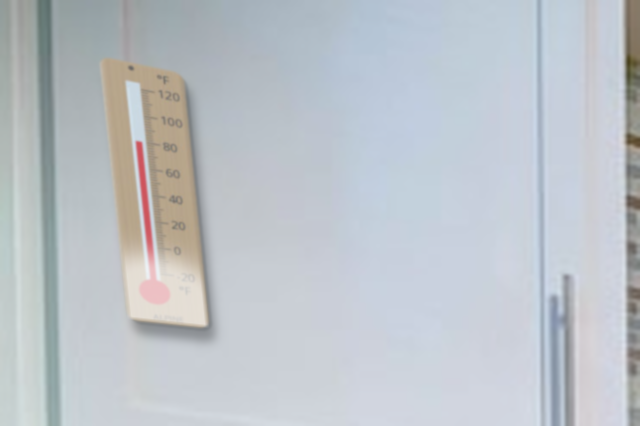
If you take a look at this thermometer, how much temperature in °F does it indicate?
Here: 80 °F
